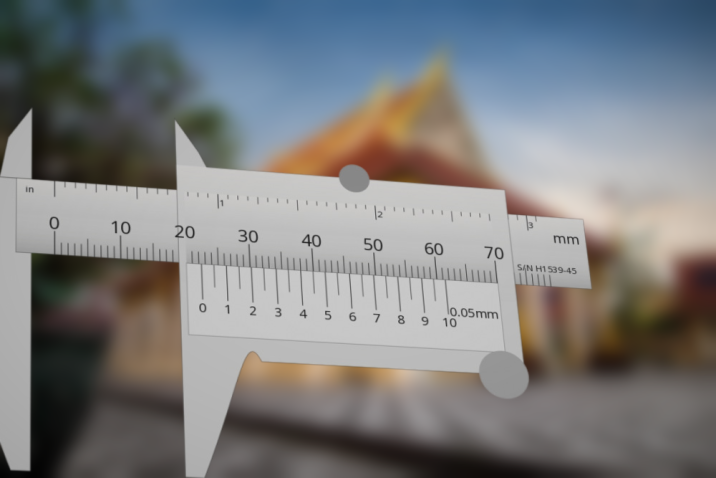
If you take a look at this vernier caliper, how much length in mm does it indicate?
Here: 22.4 mm
